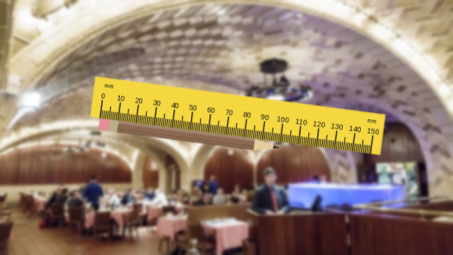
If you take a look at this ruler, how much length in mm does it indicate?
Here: 100 mm
